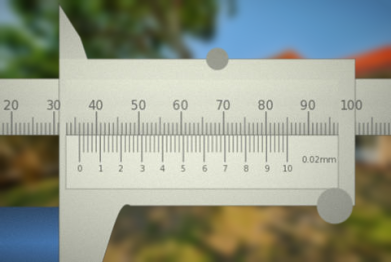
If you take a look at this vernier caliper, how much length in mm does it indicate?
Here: 36.0 mm
